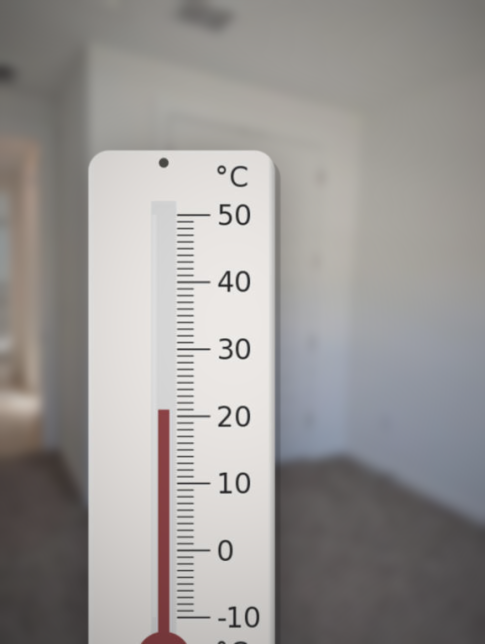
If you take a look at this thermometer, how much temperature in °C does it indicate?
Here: 21 °C
